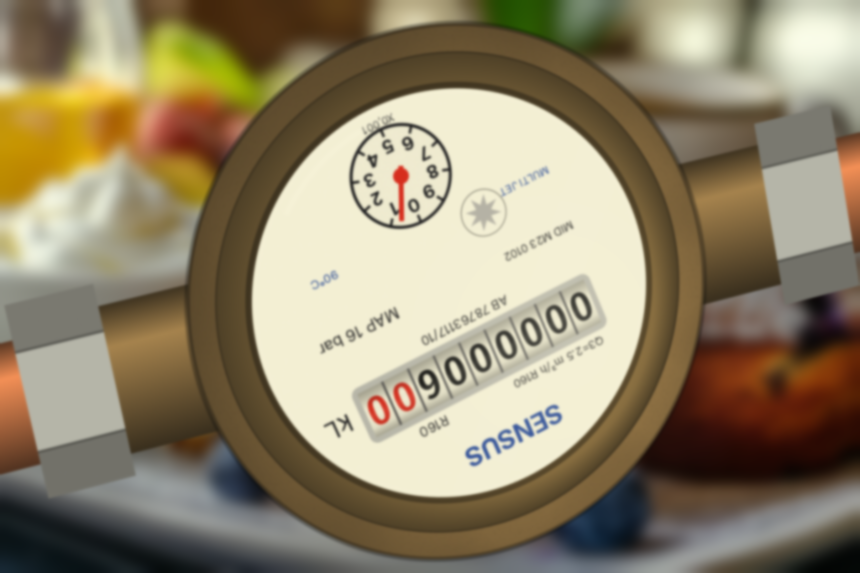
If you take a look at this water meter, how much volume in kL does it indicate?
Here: 6.000 kL
